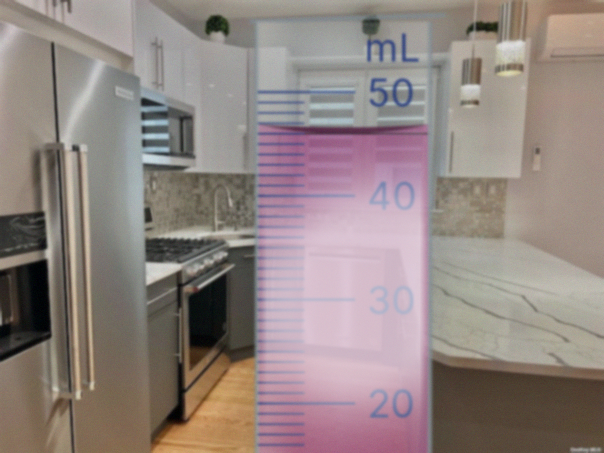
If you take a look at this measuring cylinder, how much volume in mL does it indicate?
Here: 46 mL
